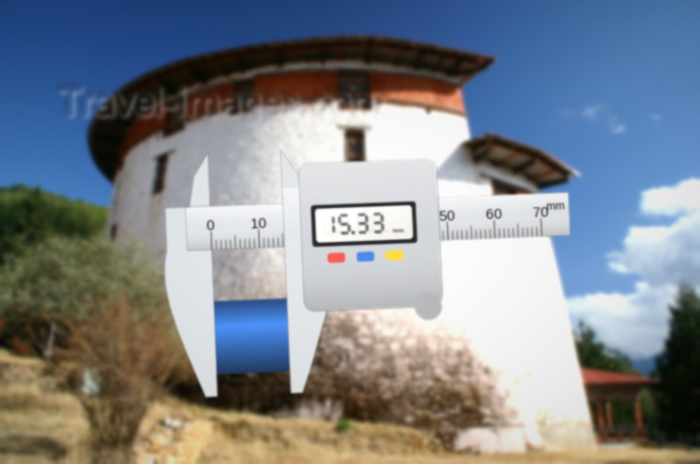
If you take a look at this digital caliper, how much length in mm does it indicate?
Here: 15.33 mm
